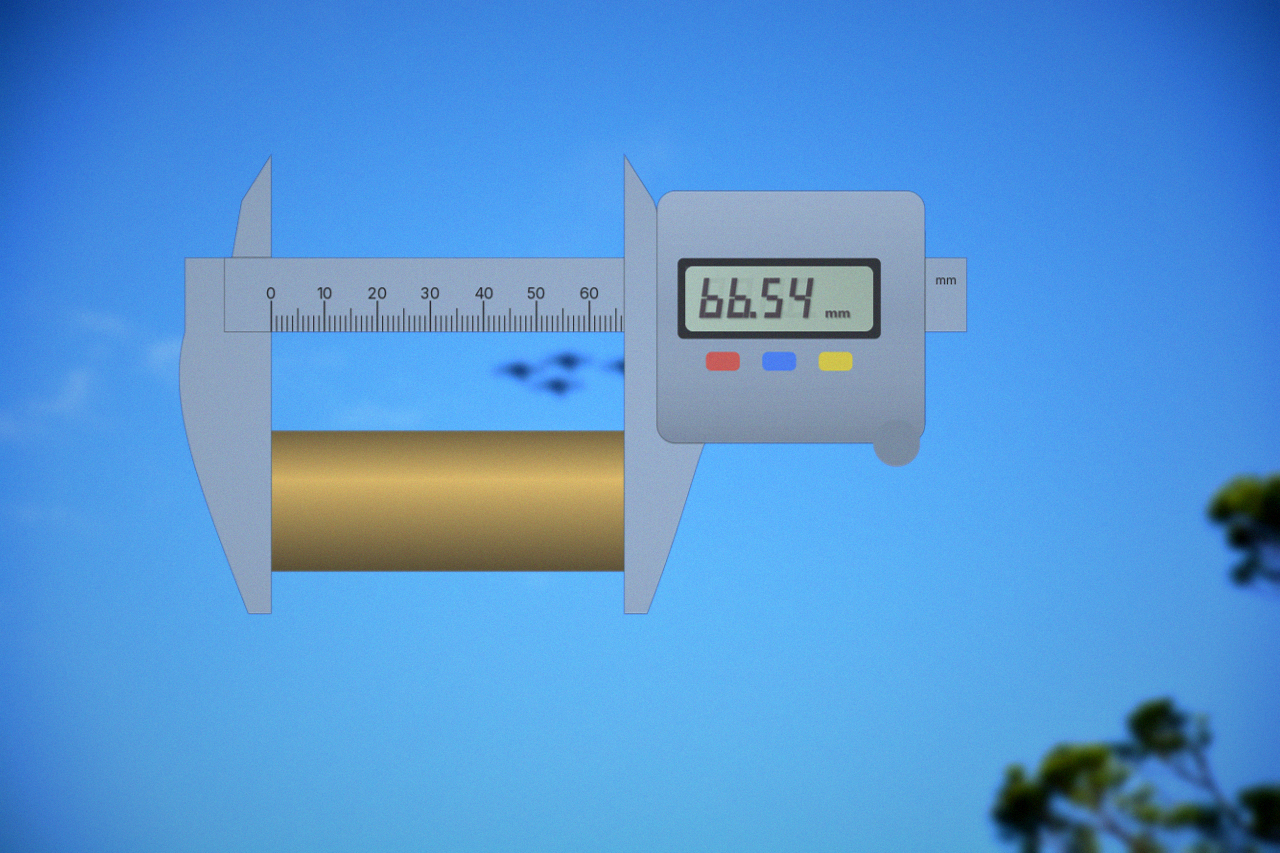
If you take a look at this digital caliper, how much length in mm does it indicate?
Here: 66.54 mm
